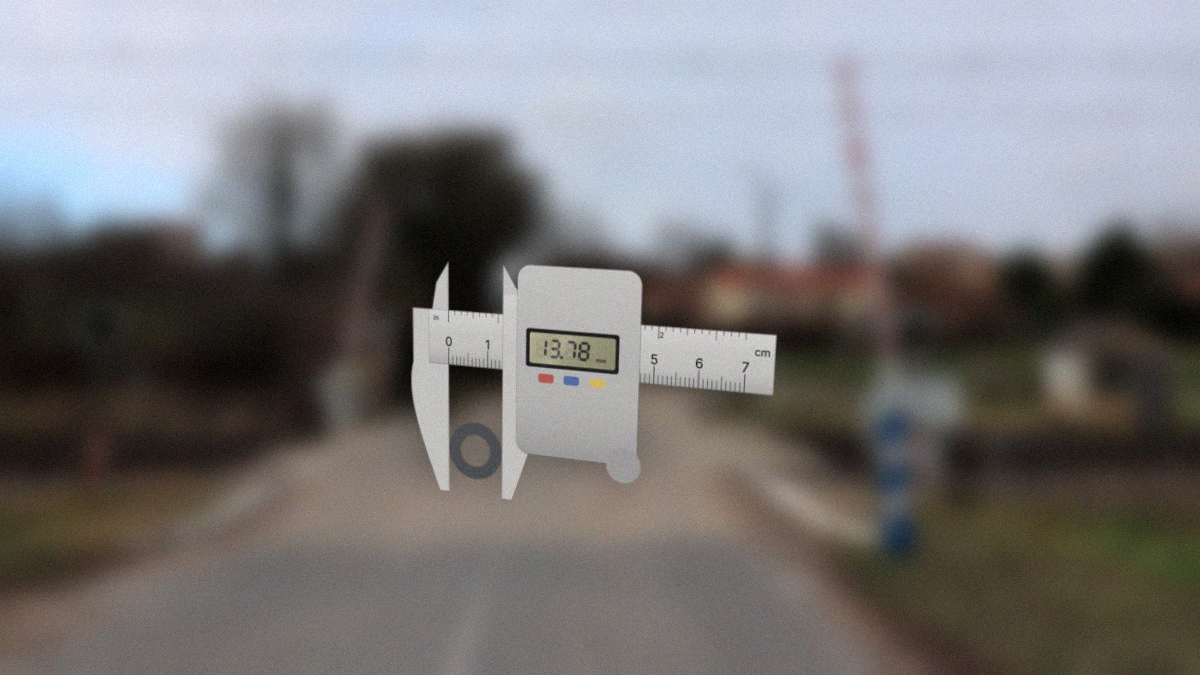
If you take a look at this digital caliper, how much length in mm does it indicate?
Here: 13.78 mm
